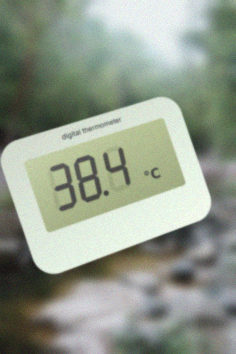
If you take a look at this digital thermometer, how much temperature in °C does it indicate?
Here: 38.4 °C
